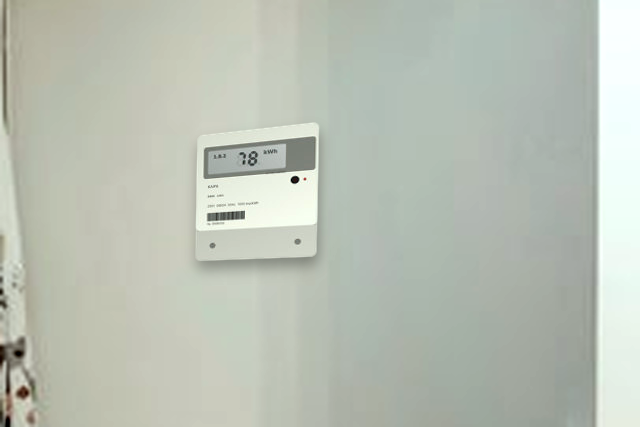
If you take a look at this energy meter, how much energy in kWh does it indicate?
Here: 78 kWh
